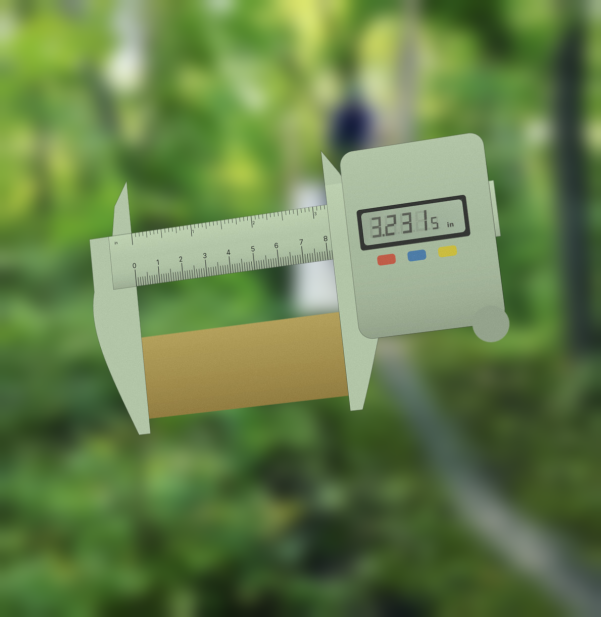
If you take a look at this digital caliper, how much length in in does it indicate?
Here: 3.2315 in
